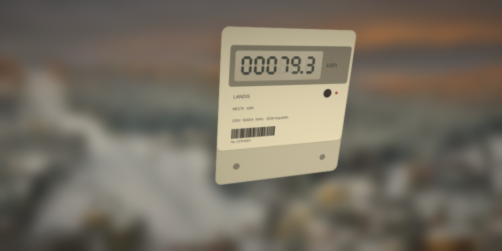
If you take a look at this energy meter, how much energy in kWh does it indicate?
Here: 79.3 kWh
